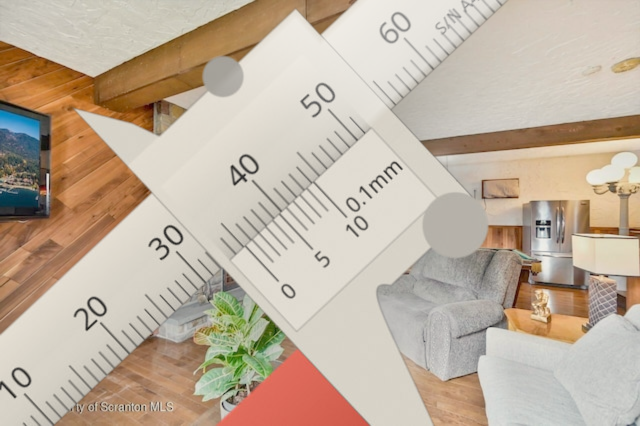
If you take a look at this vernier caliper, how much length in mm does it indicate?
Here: 35.2 mm
